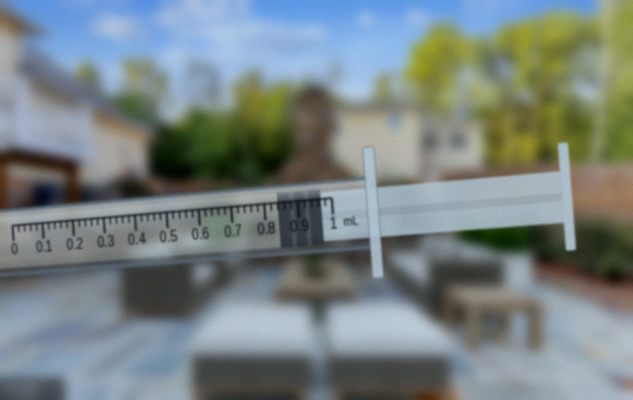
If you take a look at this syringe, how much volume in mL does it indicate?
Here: 0.84 mL
